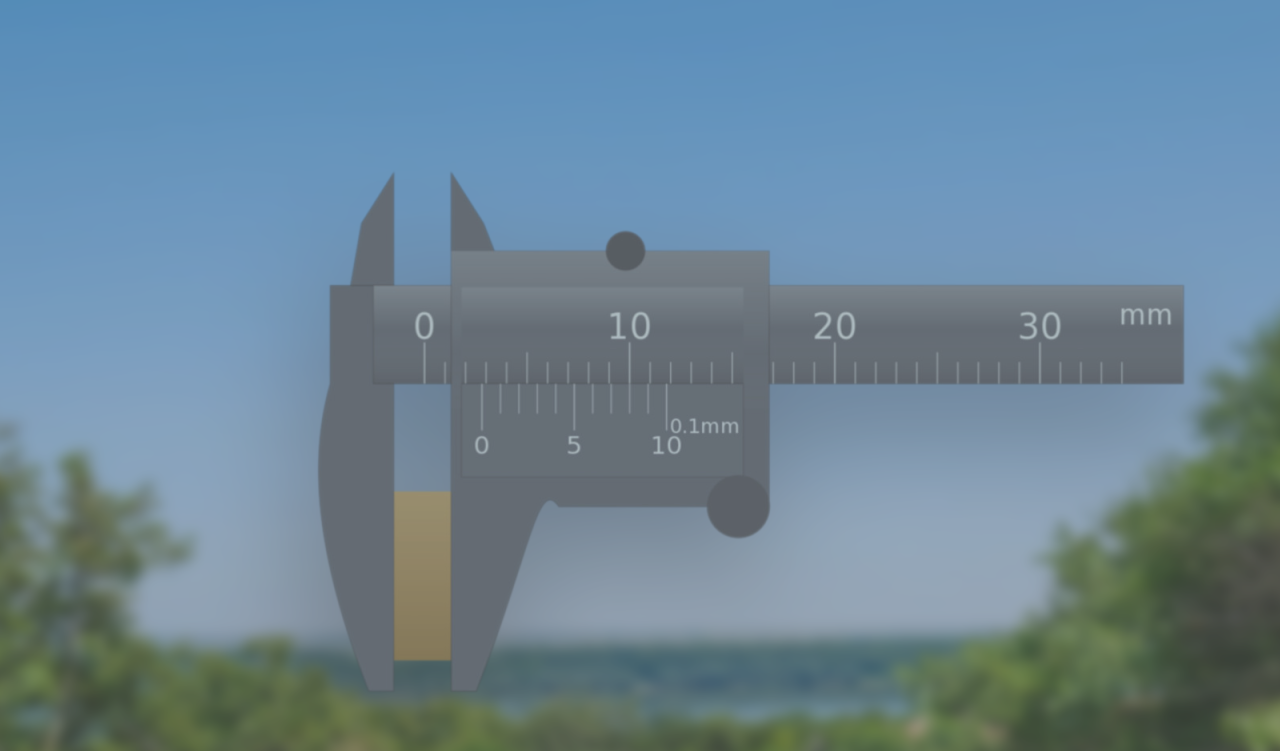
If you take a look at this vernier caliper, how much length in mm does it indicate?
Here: 2.8 mm
